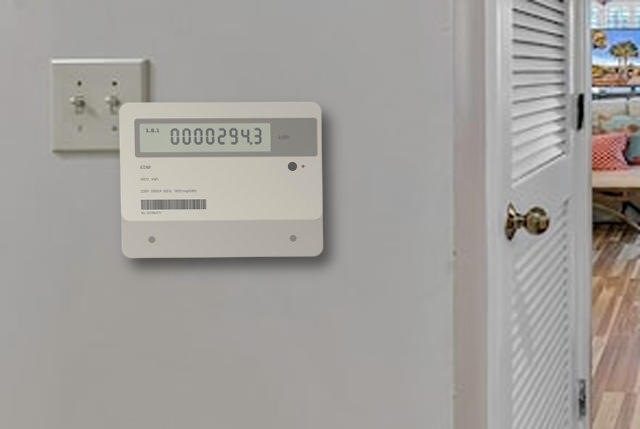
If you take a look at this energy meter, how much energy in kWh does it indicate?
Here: 294.3 kWh
